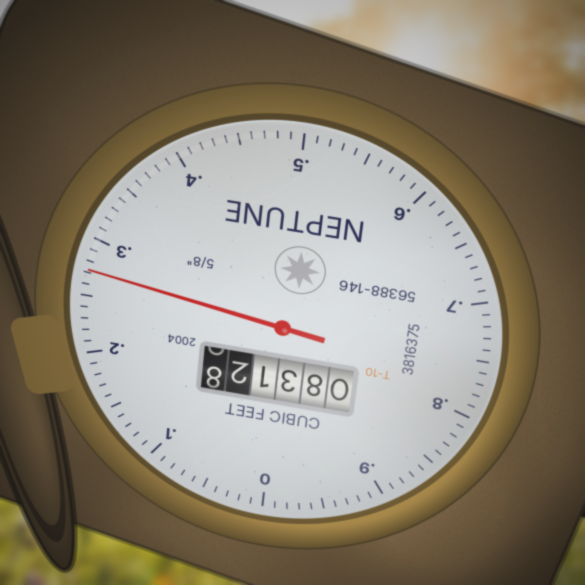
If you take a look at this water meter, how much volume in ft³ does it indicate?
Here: 83128.27 ft³
